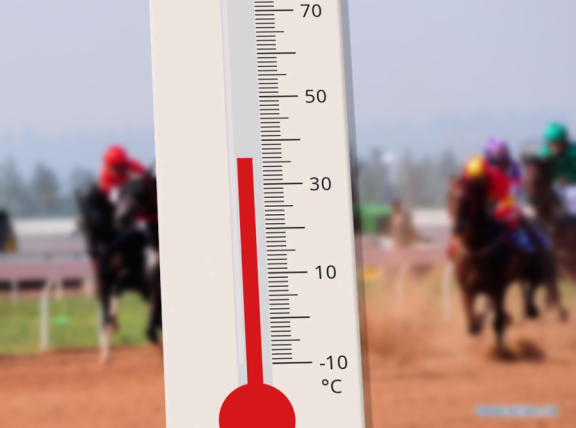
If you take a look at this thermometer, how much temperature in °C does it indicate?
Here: 36 °C
